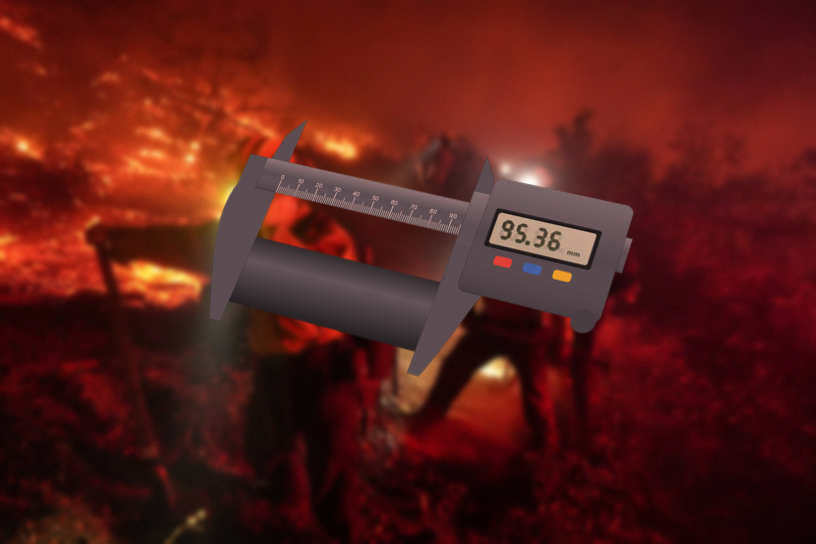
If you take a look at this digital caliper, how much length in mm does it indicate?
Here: 95.36 mm
